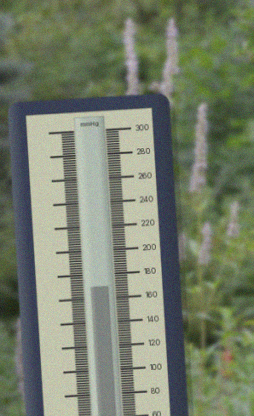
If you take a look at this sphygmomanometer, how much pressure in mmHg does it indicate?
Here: 170 mmHg
